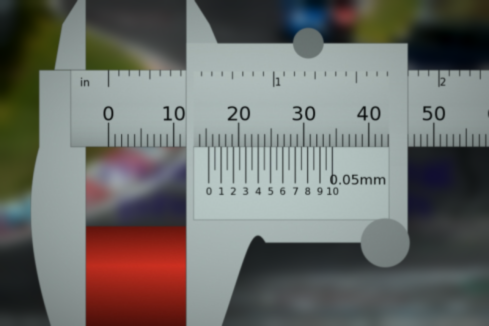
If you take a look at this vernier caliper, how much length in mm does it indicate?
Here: 15.4 mm
